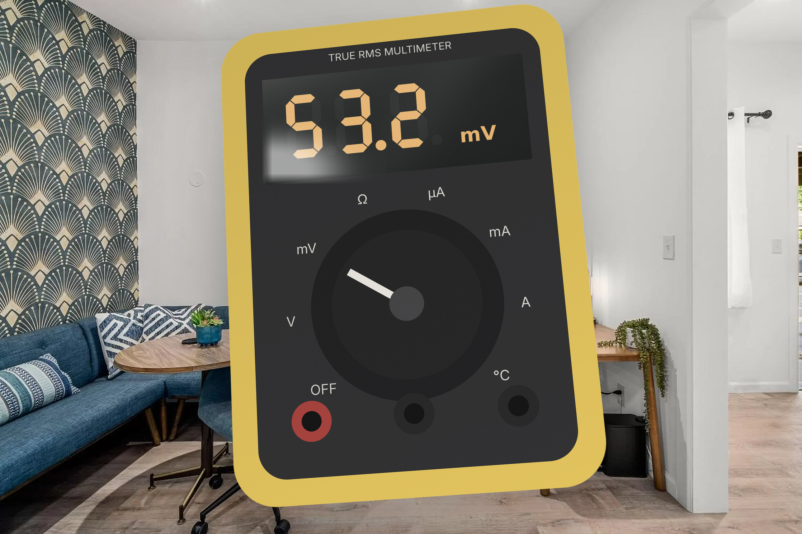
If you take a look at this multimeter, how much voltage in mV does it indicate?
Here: 53.2 mV
